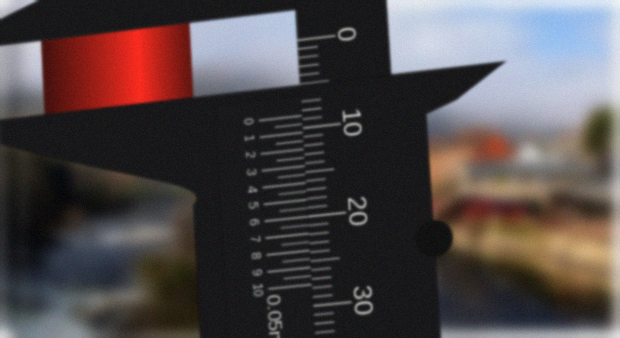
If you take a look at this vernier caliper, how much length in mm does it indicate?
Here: 8.6 mm
